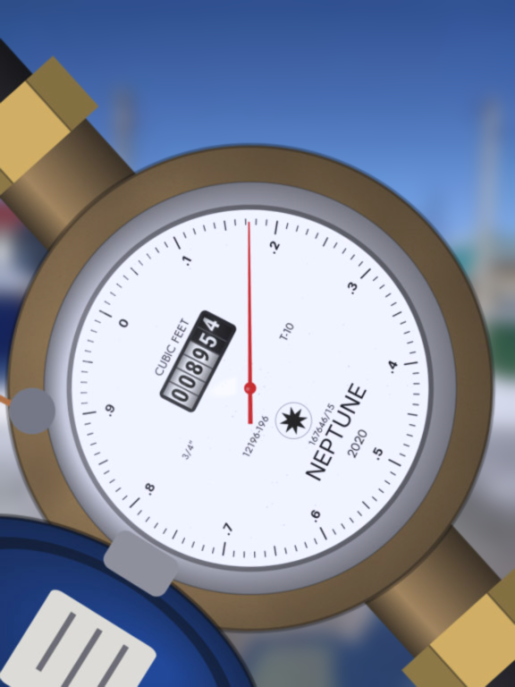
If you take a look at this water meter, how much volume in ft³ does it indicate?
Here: 8954.17 ft³
